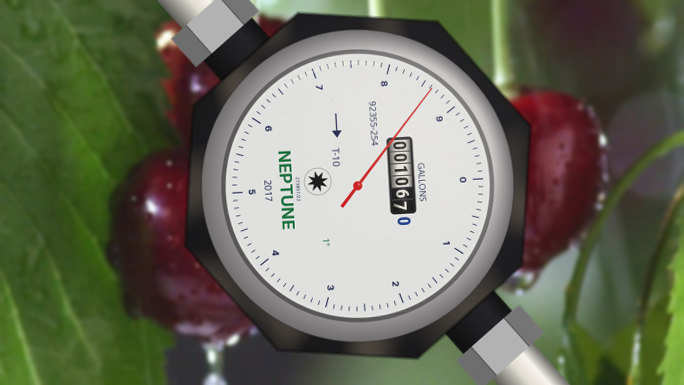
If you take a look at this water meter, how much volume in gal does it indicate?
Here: 10668.6 gal
